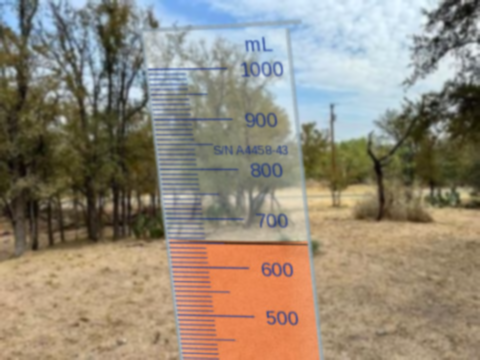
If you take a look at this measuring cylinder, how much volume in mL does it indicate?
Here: 650 mL
